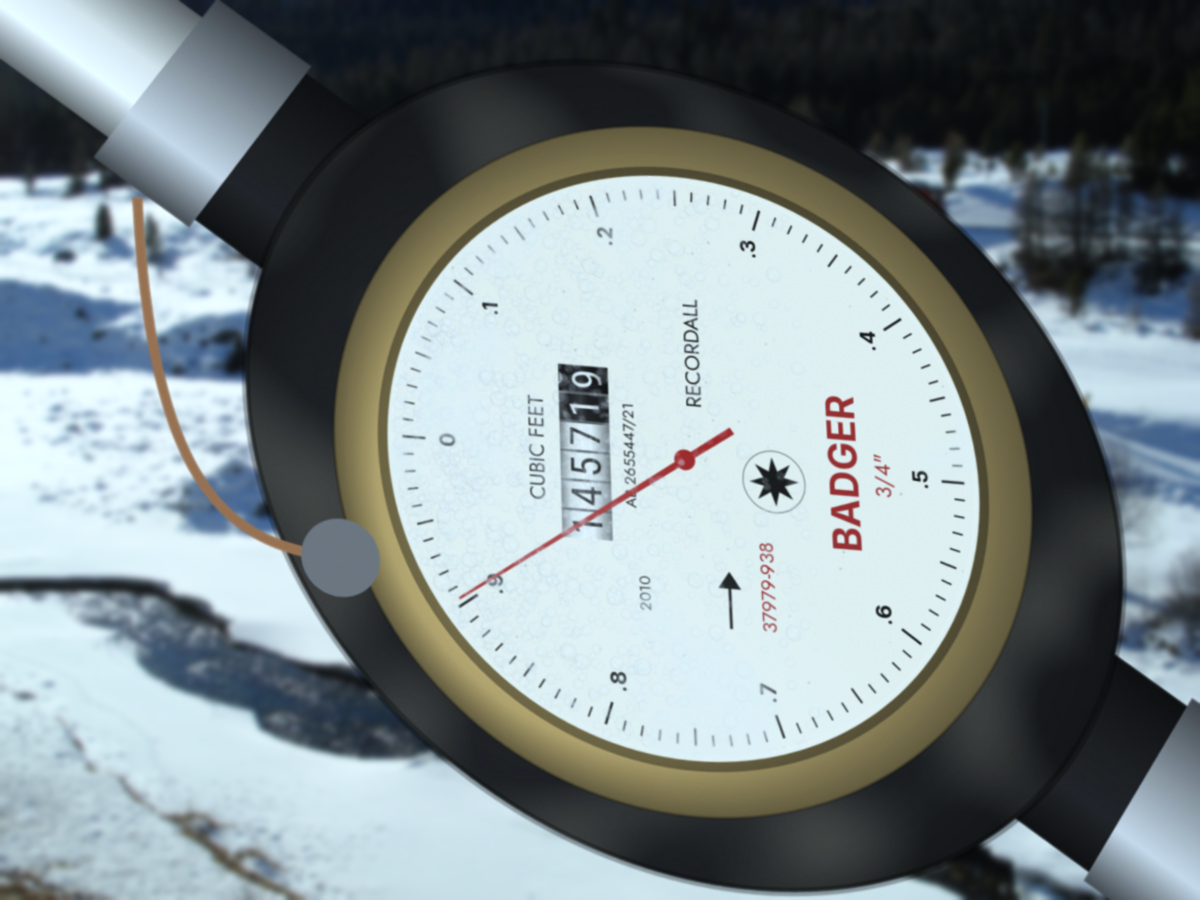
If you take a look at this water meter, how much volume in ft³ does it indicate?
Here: 145718.90 ft³
